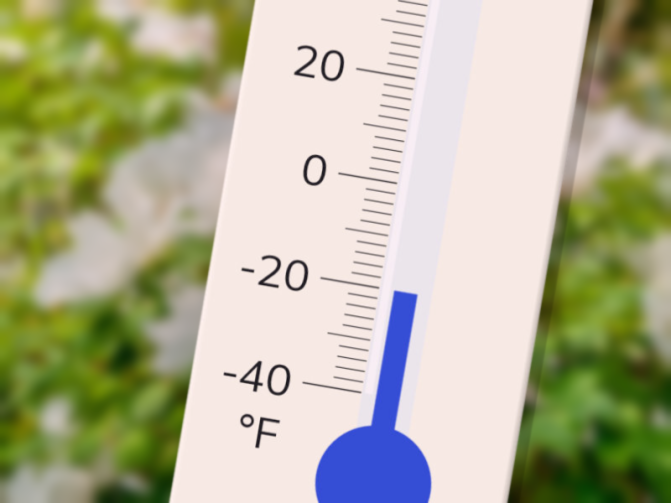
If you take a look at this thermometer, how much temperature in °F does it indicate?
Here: -20 °F
